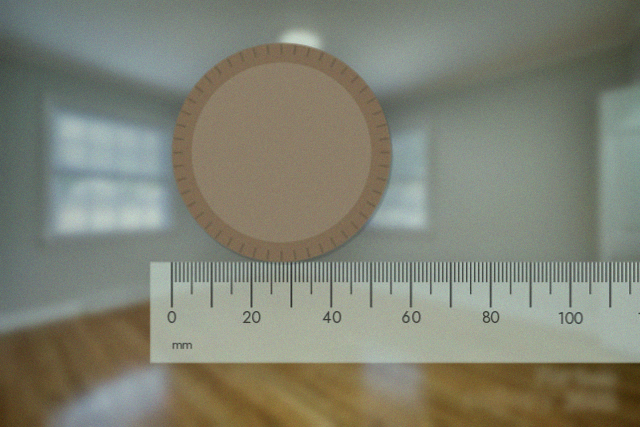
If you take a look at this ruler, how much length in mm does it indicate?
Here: 55 mm
